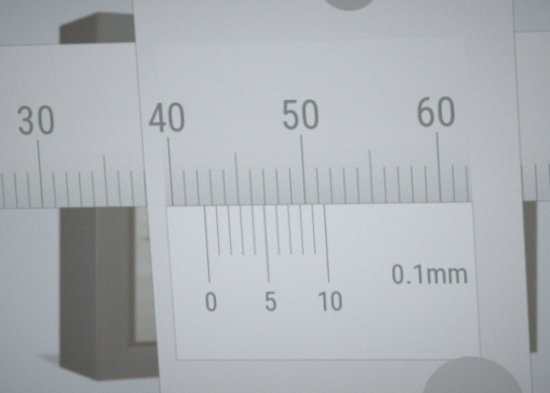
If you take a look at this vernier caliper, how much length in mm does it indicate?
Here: 42.4 mm
